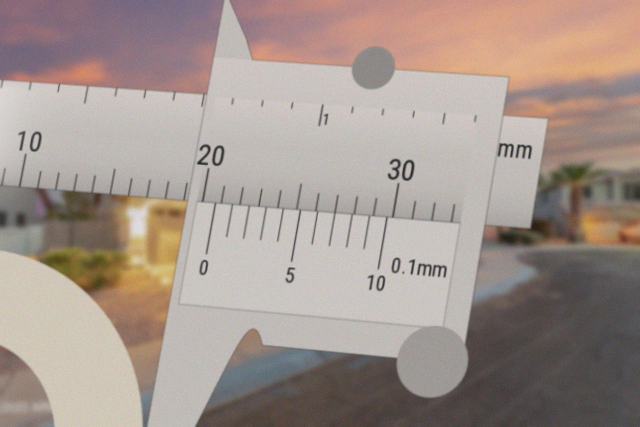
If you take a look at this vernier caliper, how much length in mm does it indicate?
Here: 20.7 mm
